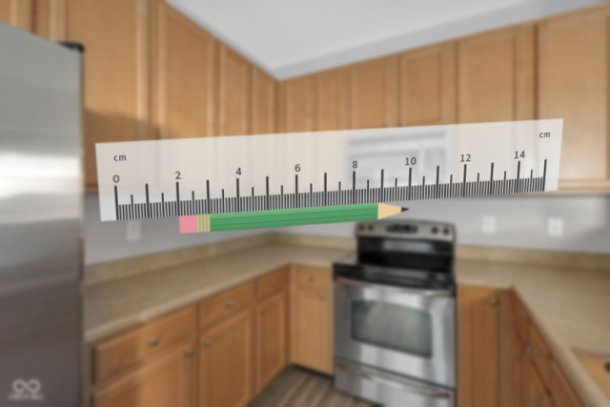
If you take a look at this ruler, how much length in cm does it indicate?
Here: 8 cm
